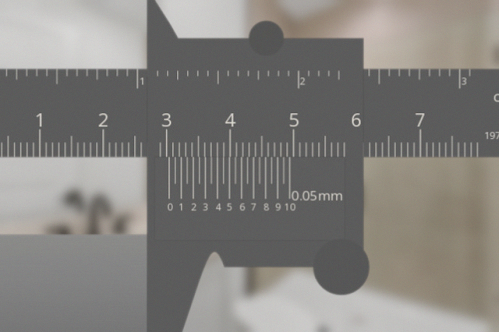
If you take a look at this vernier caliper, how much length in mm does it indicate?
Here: 30.4 mm
